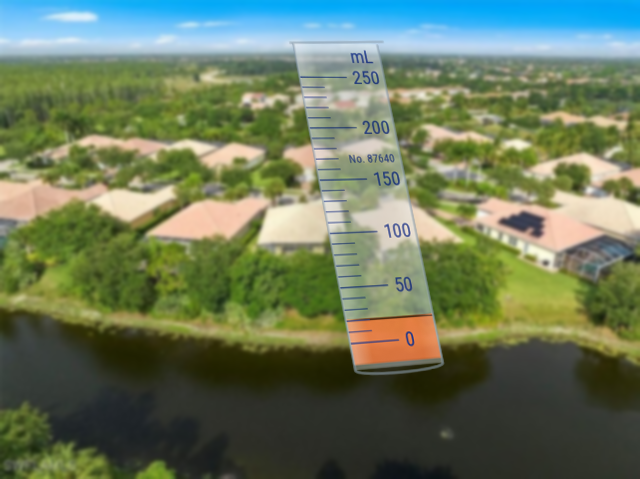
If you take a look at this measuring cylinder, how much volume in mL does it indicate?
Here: 20 mL
